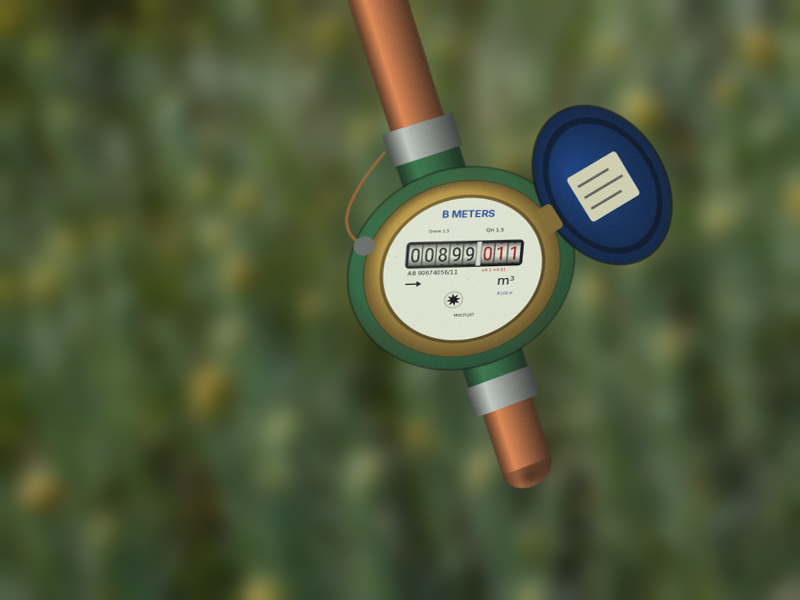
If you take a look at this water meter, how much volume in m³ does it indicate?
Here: 899.011 m³
